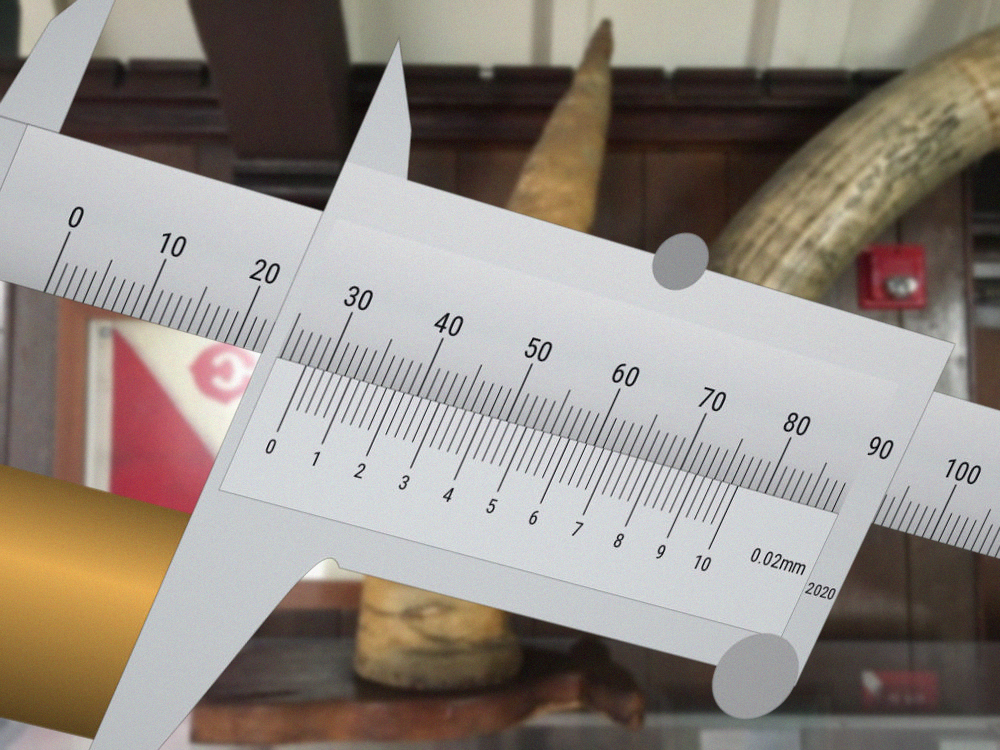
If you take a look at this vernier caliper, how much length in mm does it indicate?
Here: 27.8 mm
